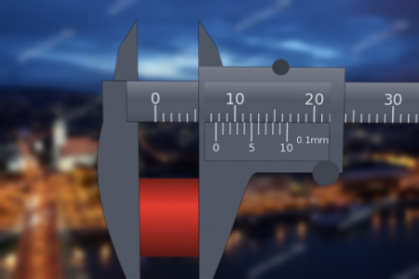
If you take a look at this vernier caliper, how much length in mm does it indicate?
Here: 7.6 mm
